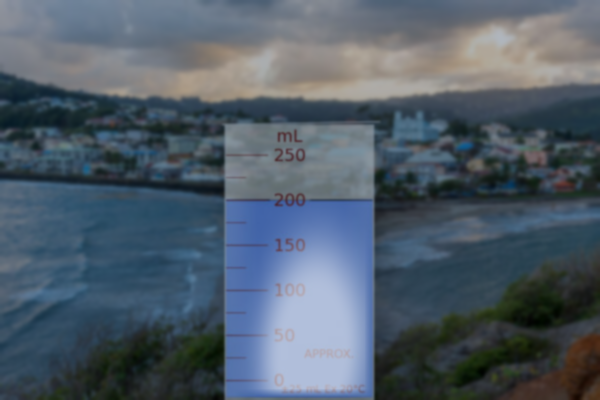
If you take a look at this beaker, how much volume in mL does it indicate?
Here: 200 mL
